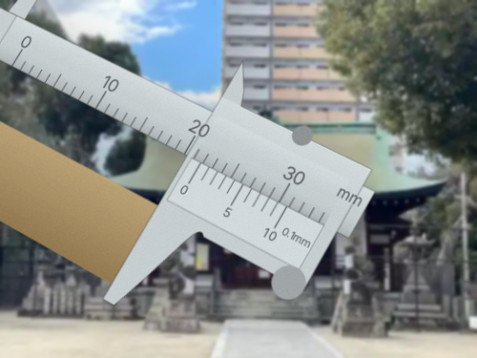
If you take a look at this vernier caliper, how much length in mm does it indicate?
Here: 21.8 mm
